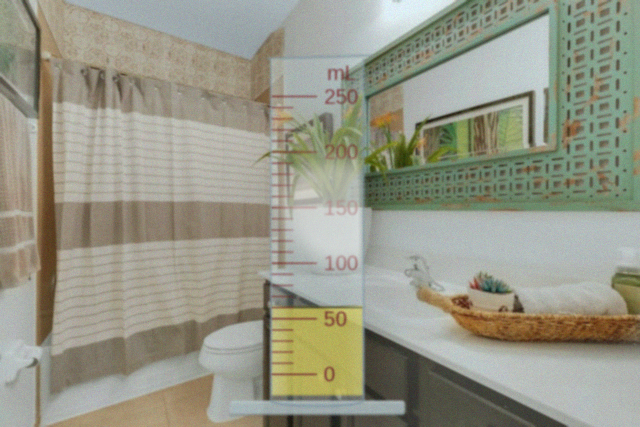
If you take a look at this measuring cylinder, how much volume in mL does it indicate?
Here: 60 mL
